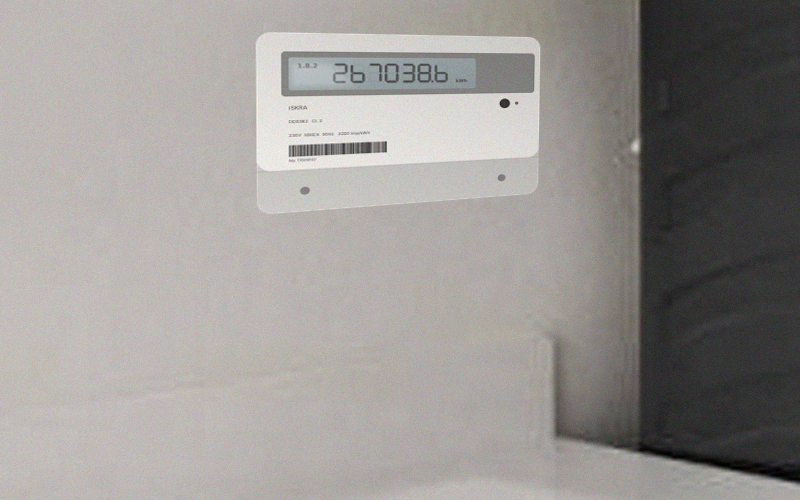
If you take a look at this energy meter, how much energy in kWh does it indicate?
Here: 267038.6 kWh
